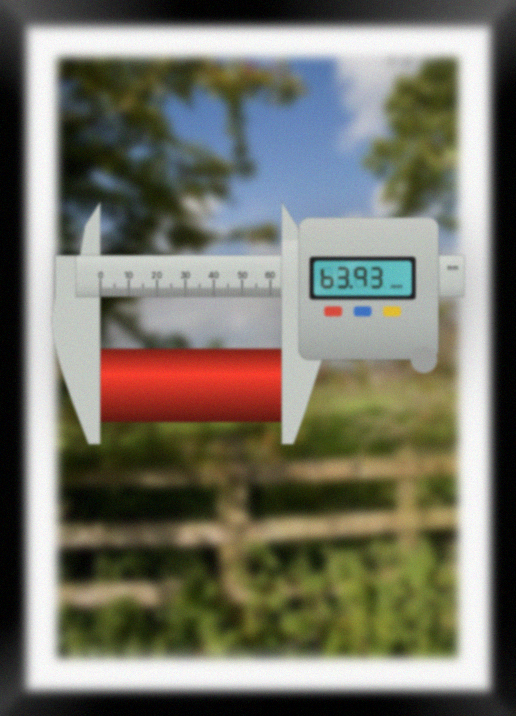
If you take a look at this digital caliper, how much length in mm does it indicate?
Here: 63.93 mm
